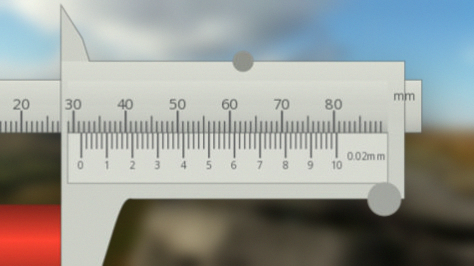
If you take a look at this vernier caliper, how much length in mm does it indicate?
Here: 31.5 mm
